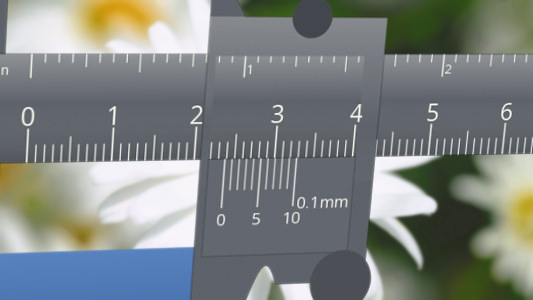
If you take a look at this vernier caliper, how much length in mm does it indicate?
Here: 23.8 mm
